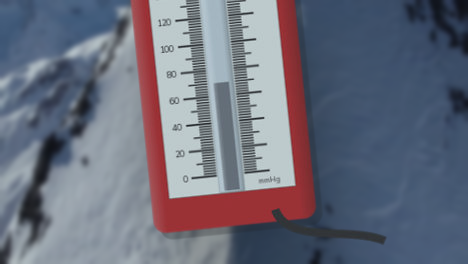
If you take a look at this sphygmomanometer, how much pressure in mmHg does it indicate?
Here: 70 mmHg
